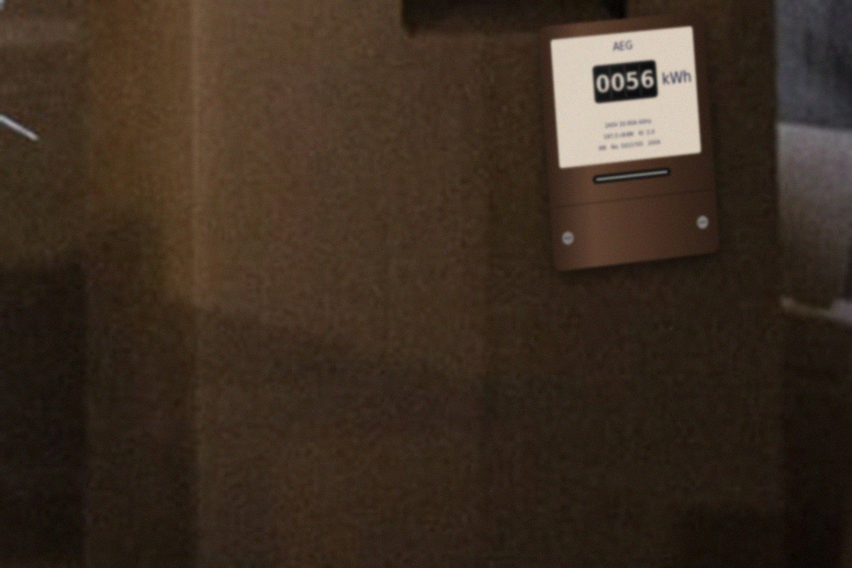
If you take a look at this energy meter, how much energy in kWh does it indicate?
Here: 56 kWh
